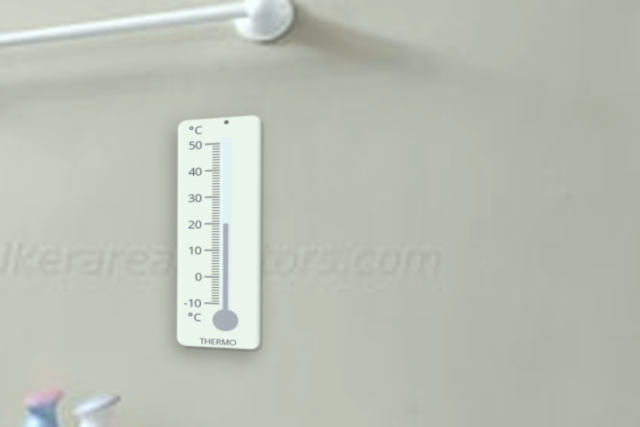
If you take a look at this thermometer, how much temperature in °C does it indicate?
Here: 20 °C
